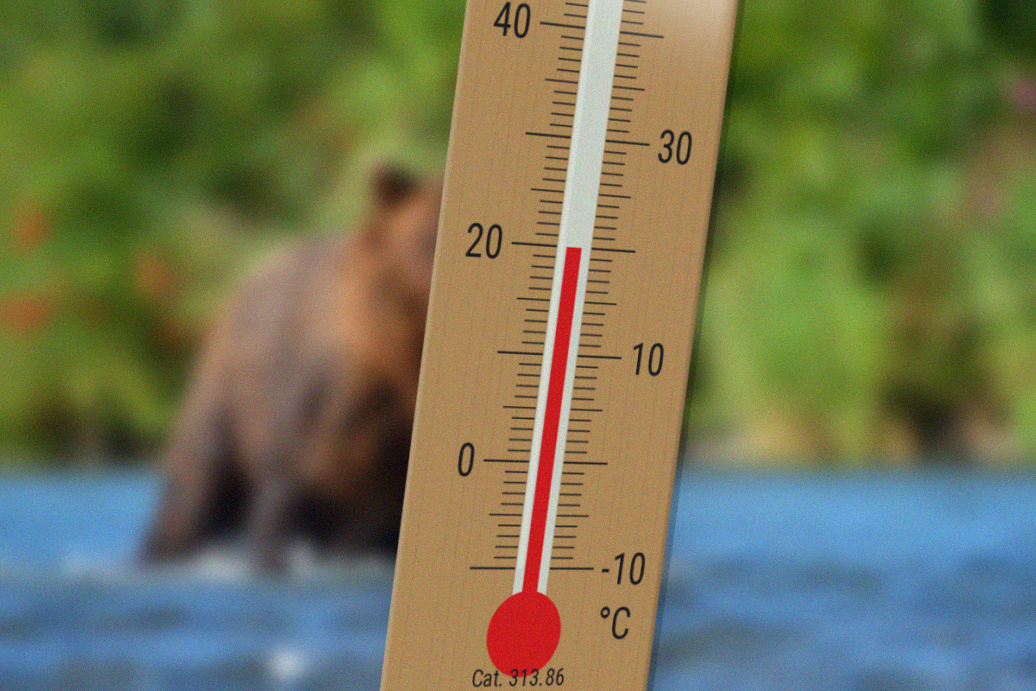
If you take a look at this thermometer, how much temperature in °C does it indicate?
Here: 20 °C
